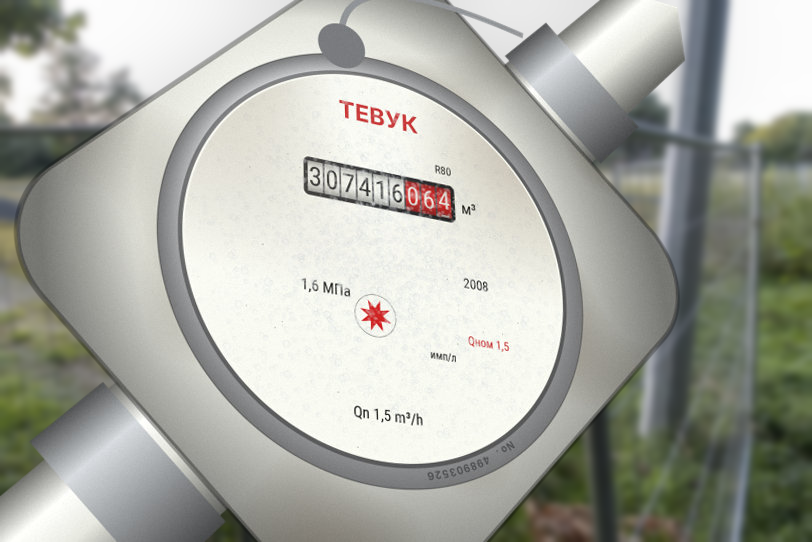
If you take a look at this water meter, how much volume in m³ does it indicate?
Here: 307416.064 m³
